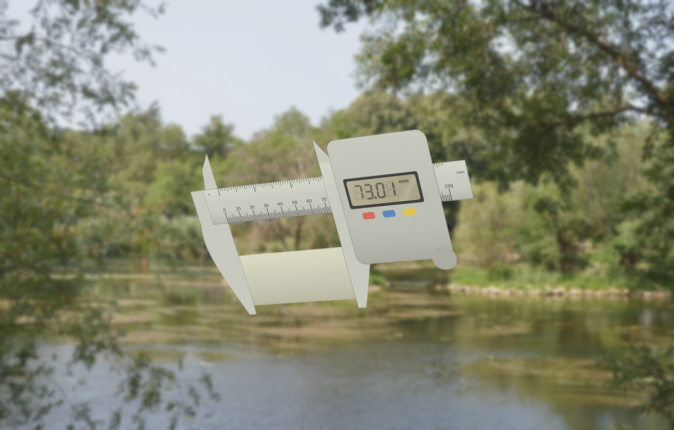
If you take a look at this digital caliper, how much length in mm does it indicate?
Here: 73.01 mm
